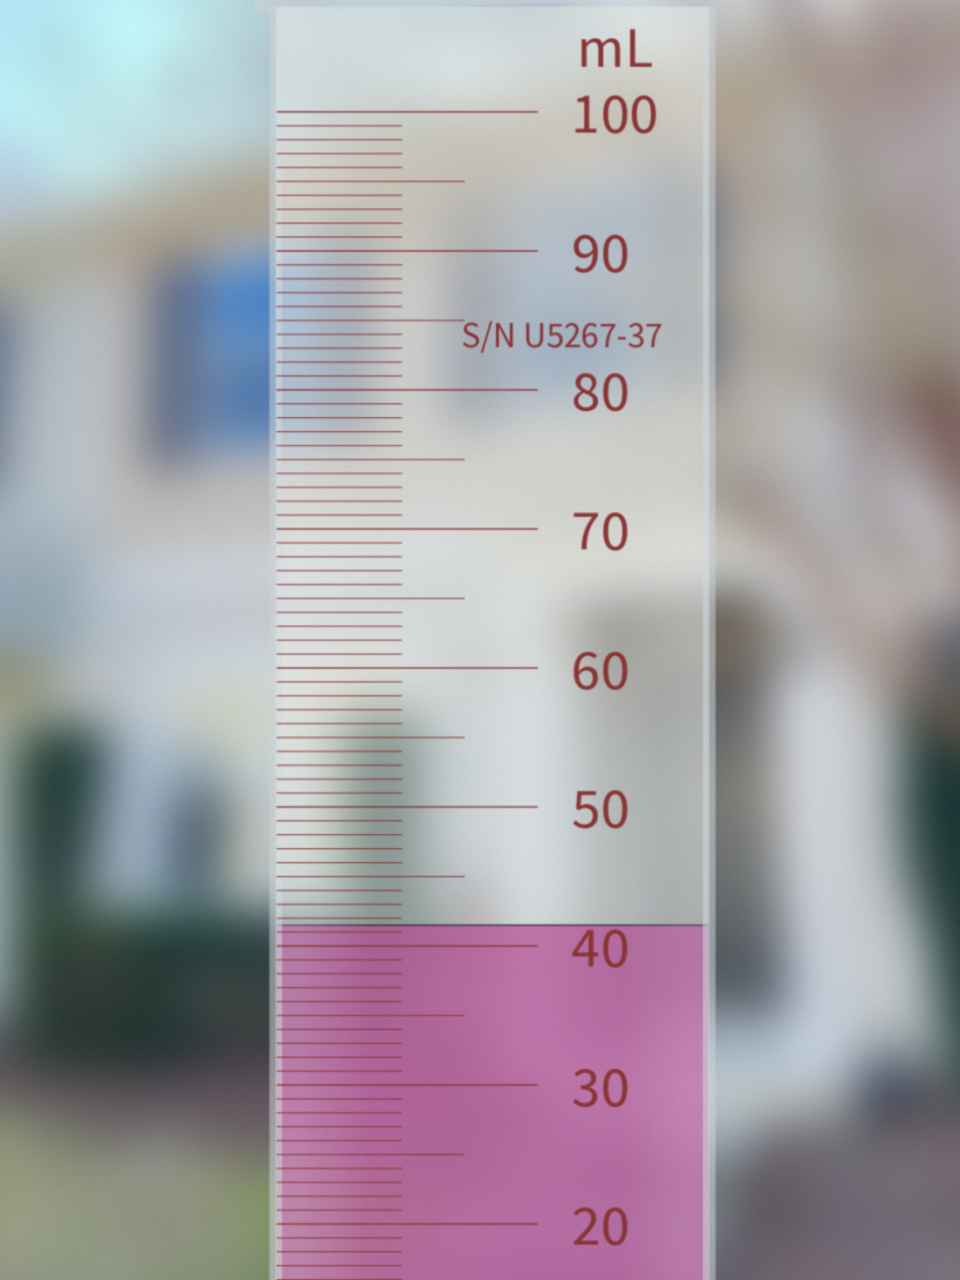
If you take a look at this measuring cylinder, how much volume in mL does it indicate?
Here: 41.5 mL
